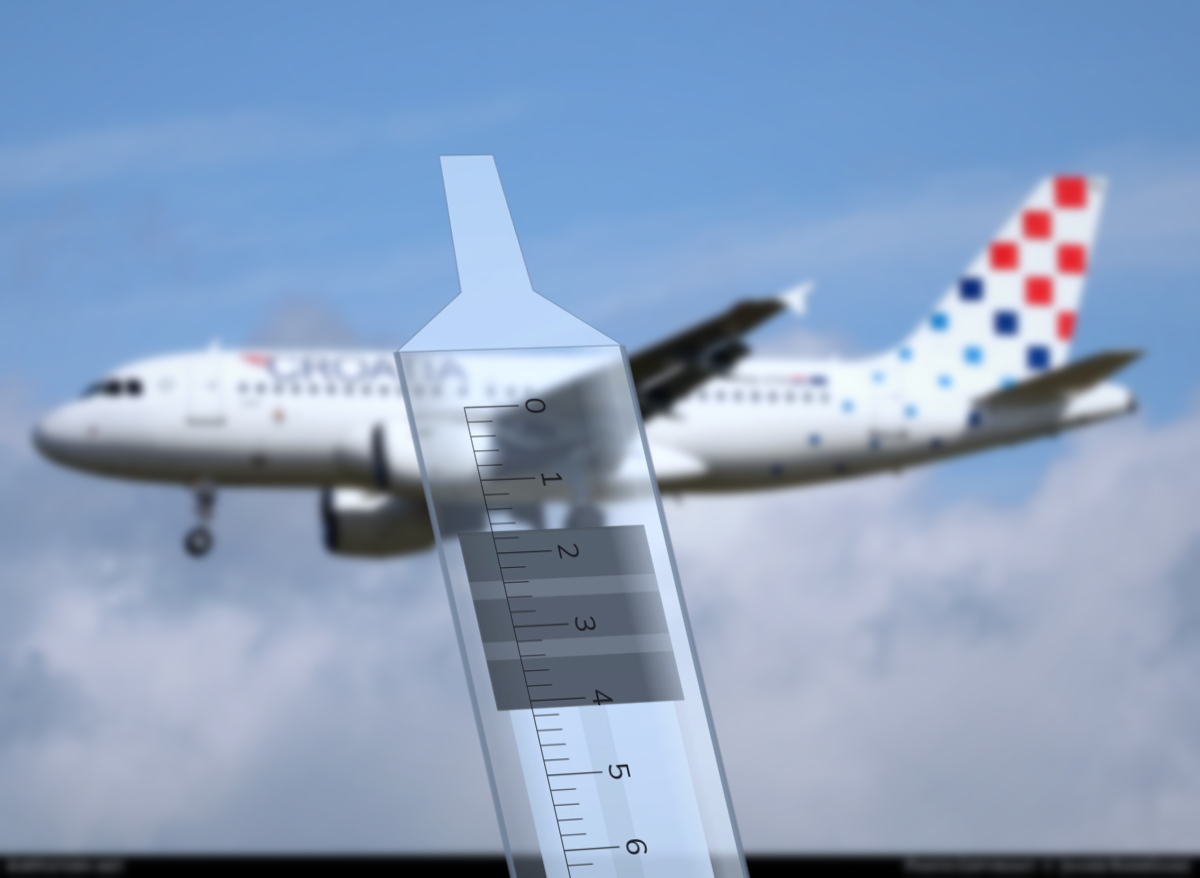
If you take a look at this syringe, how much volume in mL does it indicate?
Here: 1.7 mL
